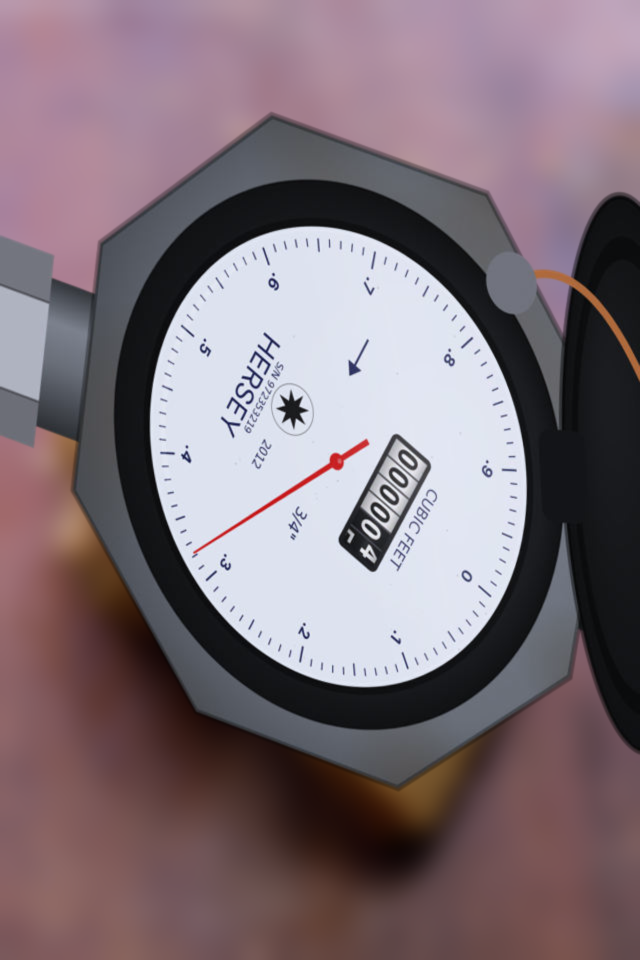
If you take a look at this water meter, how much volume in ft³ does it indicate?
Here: 4.32 ft³
